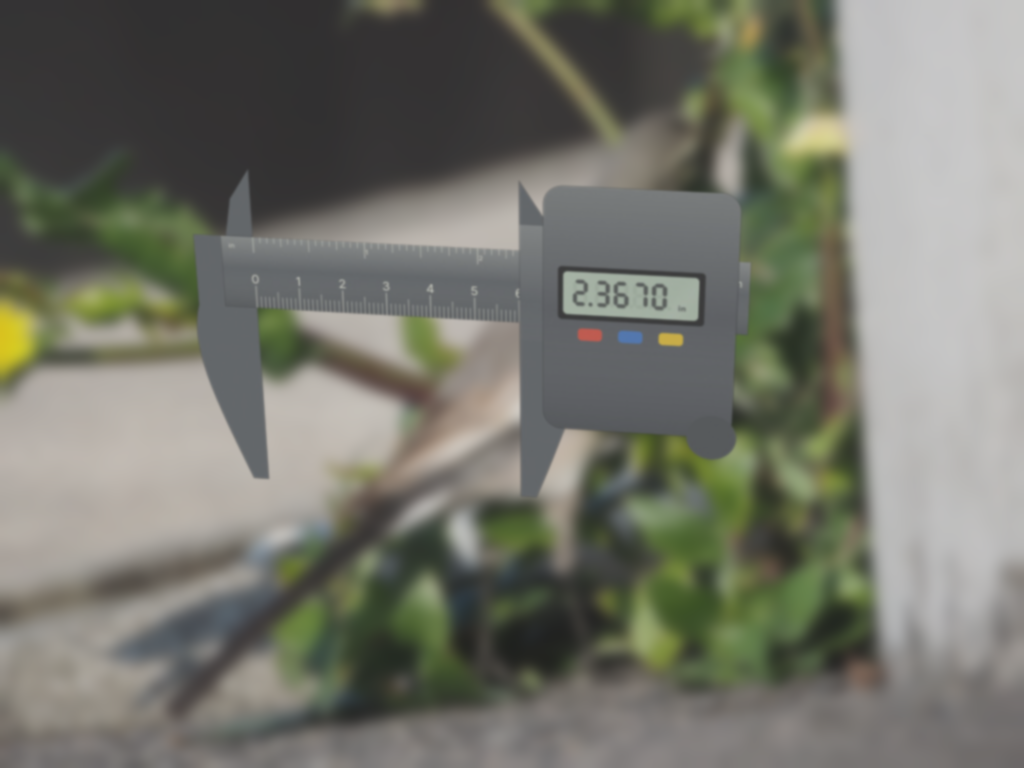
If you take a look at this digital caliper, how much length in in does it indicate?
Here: 2.3670 in
